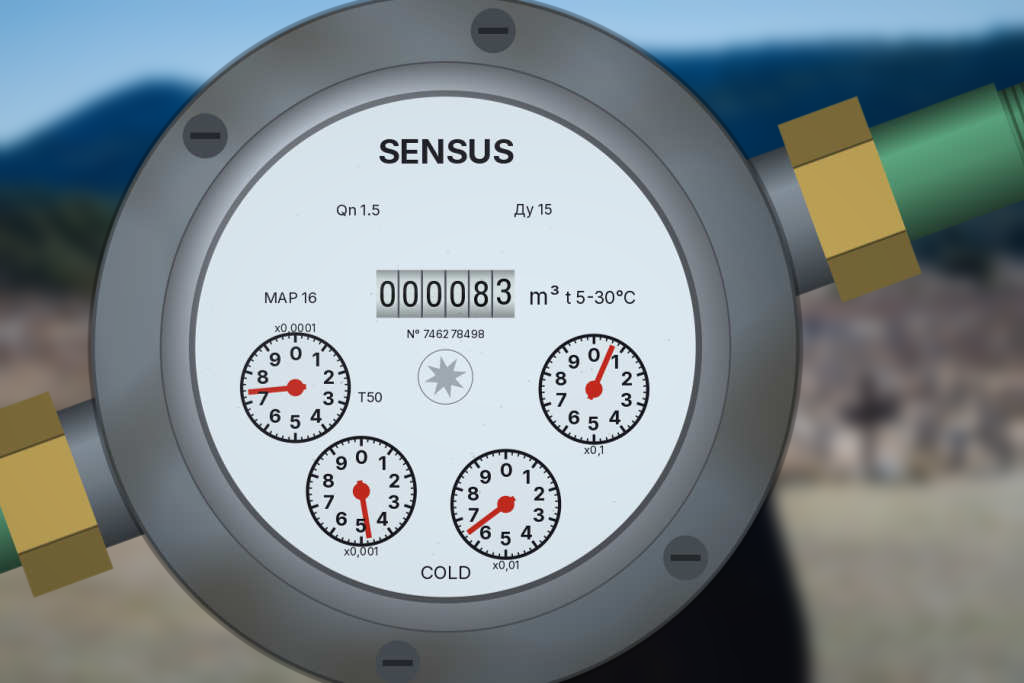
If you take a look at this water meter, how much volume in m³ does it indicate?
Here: 83.0647 m³
